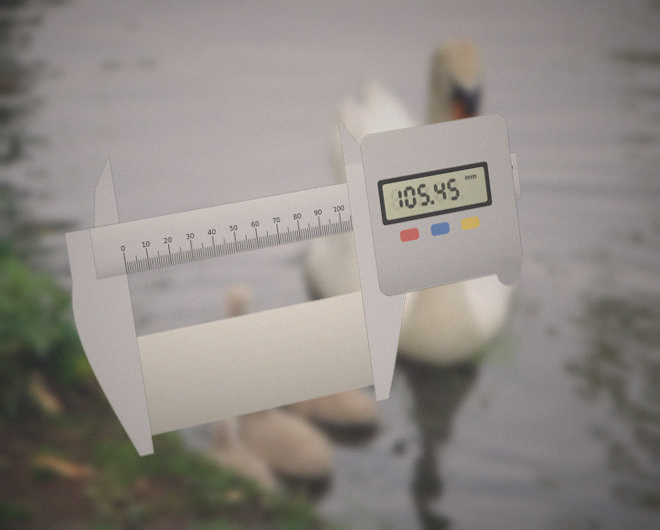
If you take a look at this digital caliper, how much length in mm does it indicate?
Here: 105.45 mm
